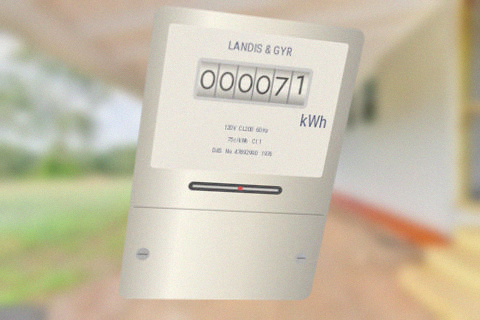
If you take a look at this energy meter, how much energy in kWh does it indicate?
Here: 71 kWh
